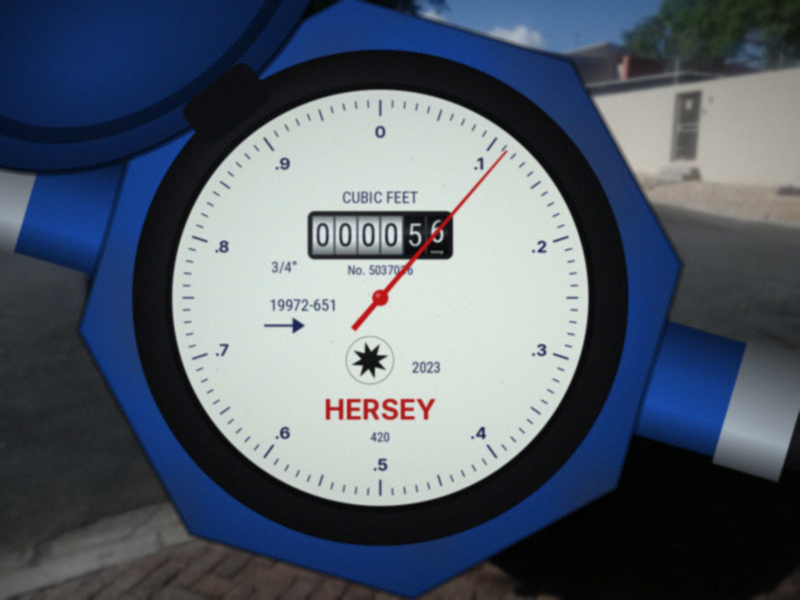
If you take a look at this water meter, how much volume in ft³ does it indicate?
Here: 56.11 ft³
